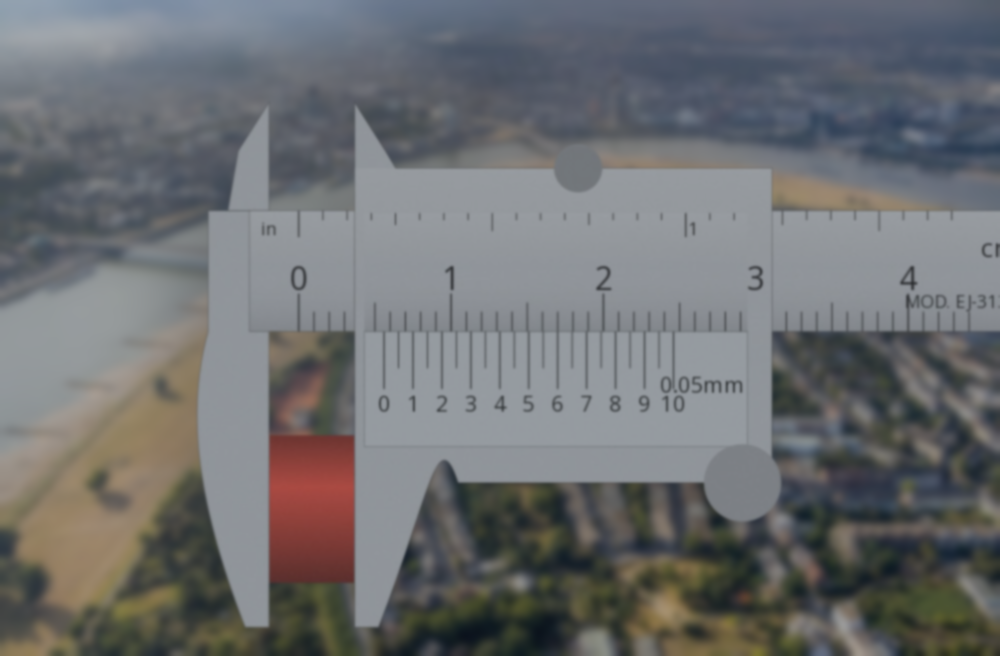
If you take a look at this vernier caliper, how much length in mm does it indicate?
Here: 5.6 mm
